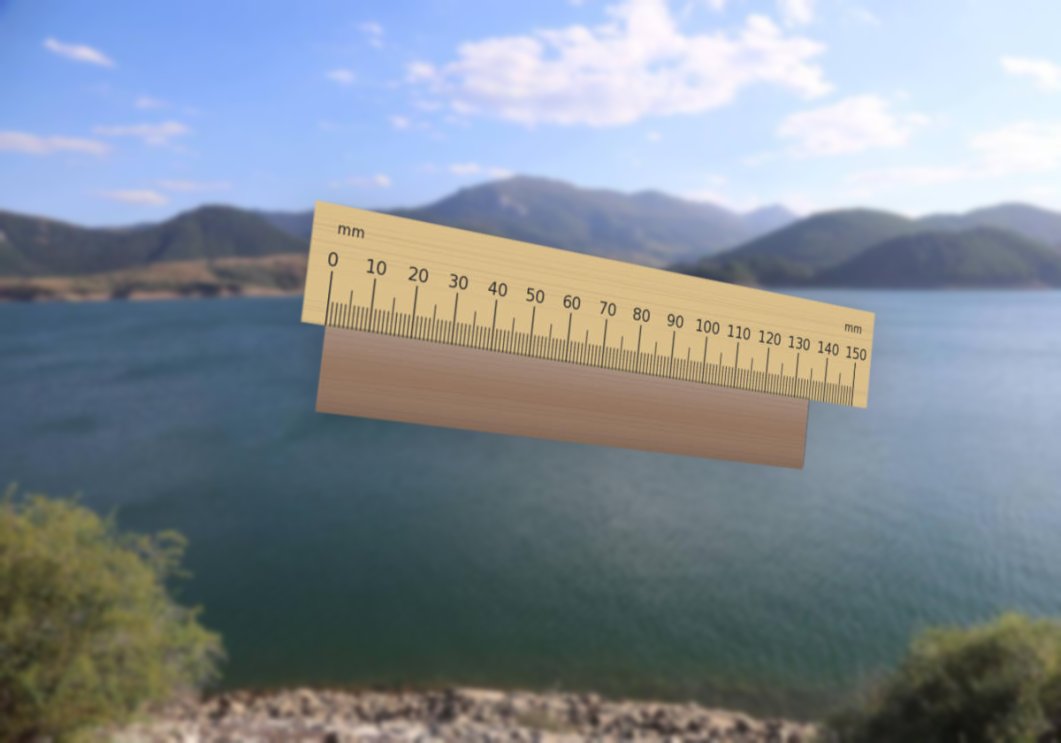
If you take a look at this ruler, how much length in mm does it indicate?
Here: 135 mm
